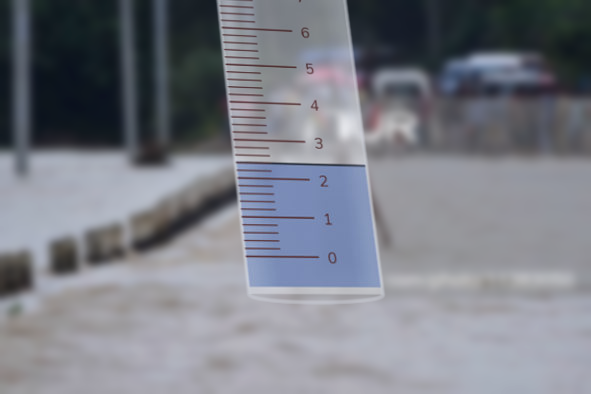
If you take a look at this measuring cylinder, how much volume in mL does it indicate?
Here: 2.4 mL
